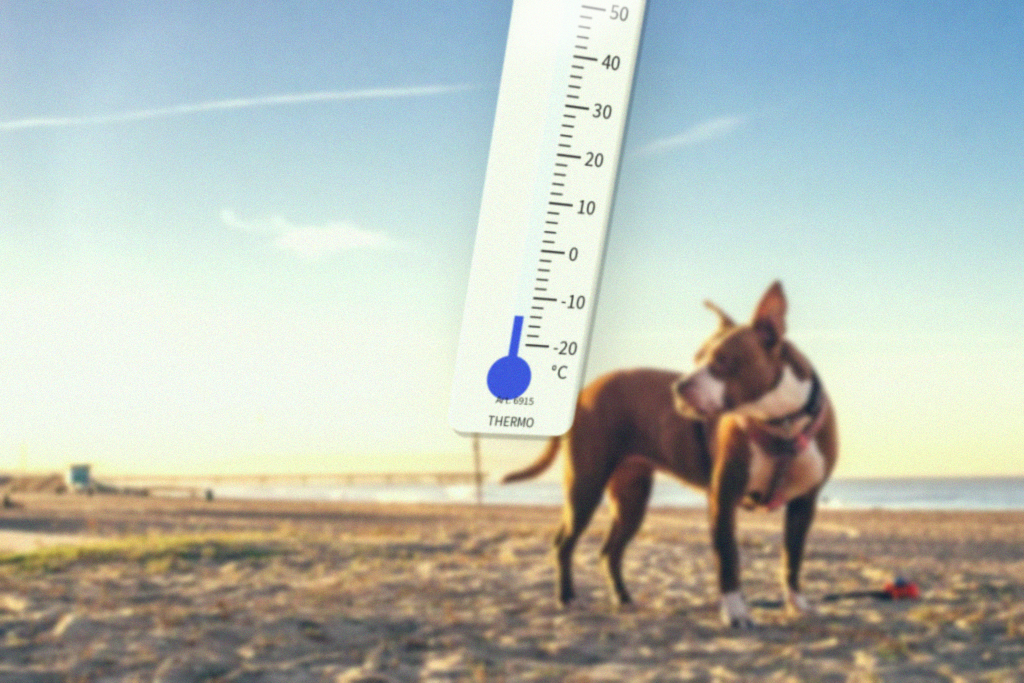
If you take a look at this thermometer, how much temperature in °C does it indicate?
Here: -14 °C
